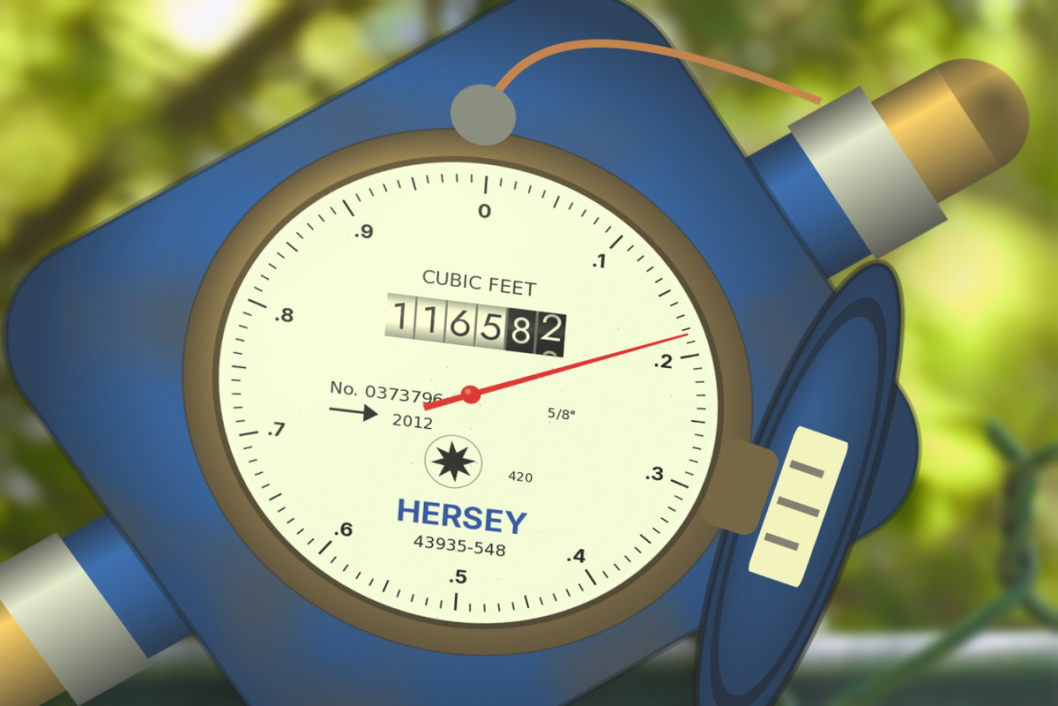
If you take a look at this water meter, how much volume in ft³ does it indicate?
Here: 116582.18 ft³
